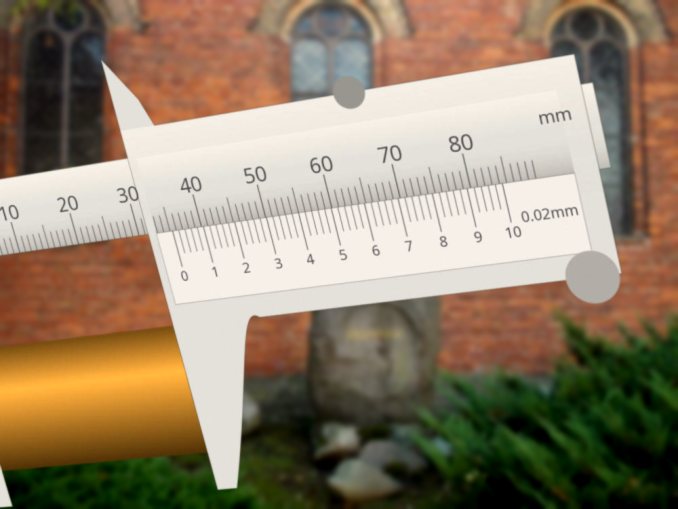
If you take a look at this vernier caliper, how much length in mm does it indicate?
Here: 35.4 mm
